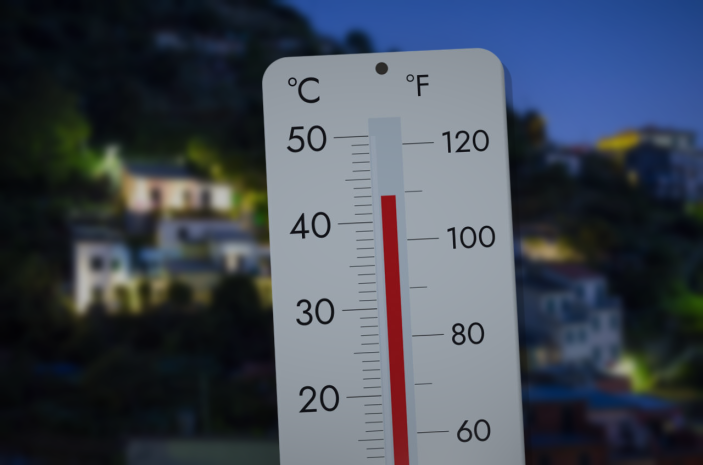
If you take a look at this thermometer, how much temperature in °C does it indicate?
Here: 43 °C
